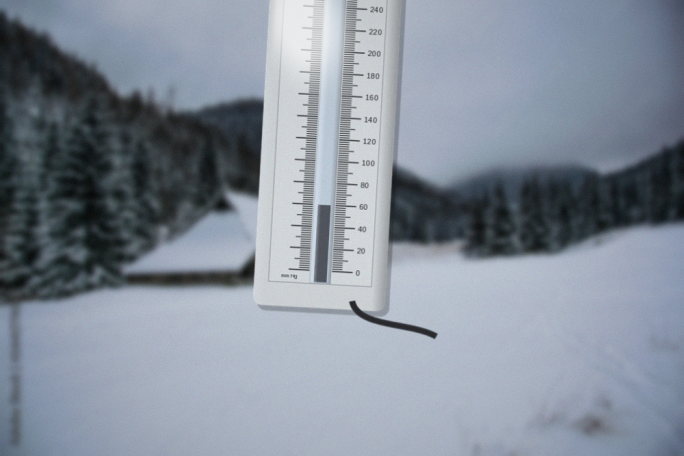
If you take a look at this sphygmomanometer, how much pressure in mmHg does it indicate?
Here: 60 mmHg
